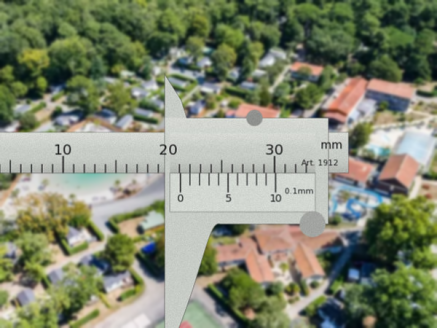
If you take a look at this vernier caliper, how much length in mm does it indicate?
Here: 21.1 mm
